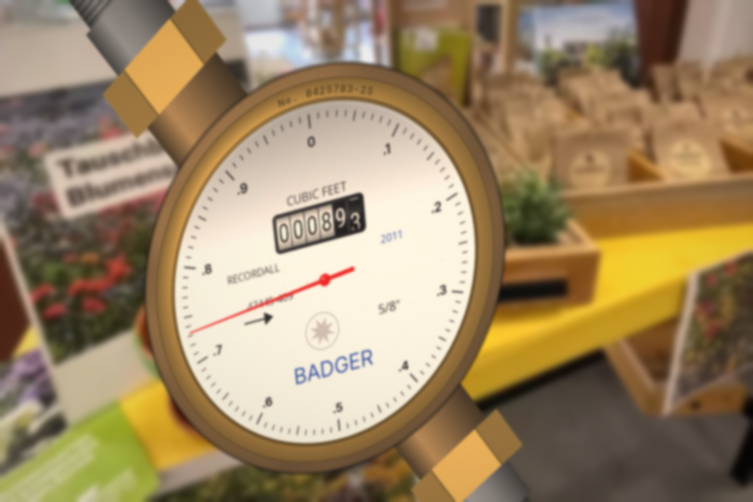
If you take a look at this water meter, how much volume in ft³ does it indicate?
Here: 892.73 ft³
